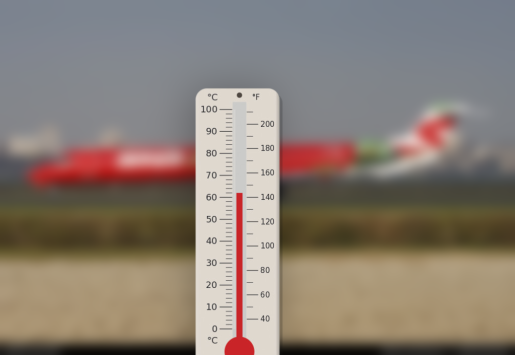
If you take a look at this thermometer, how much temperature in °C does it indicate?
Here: 62 °C
